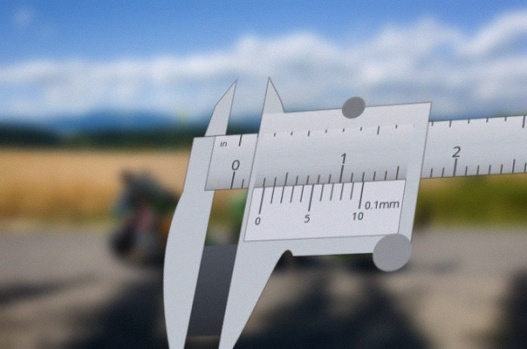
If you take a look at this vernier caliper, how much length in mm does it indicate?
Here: 3.1 mm
